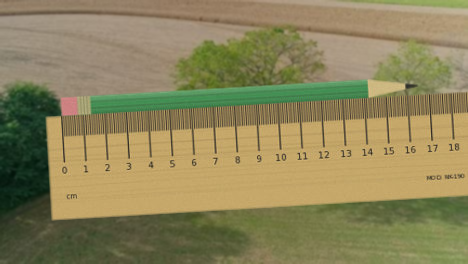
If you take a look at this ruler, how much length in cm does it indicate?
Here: 16.5 cm
